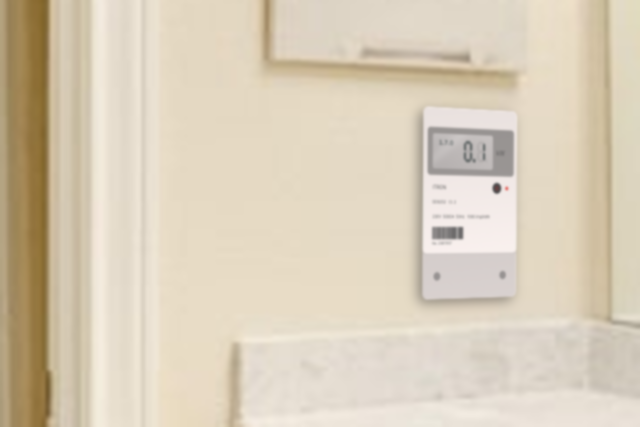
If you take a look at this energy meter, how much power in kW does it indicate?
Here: 0.1 kW
